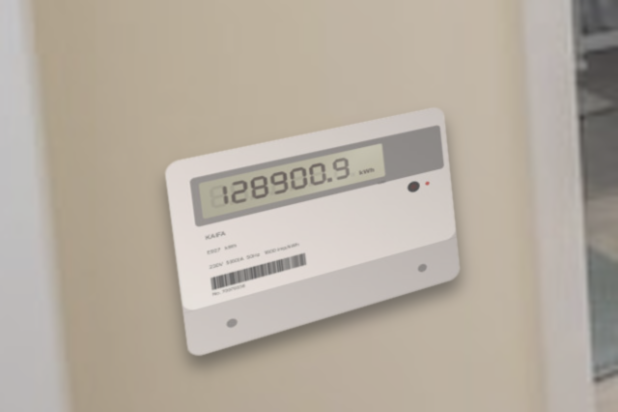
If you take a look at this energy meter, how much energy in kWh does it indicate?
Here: 128900.9 kWh
